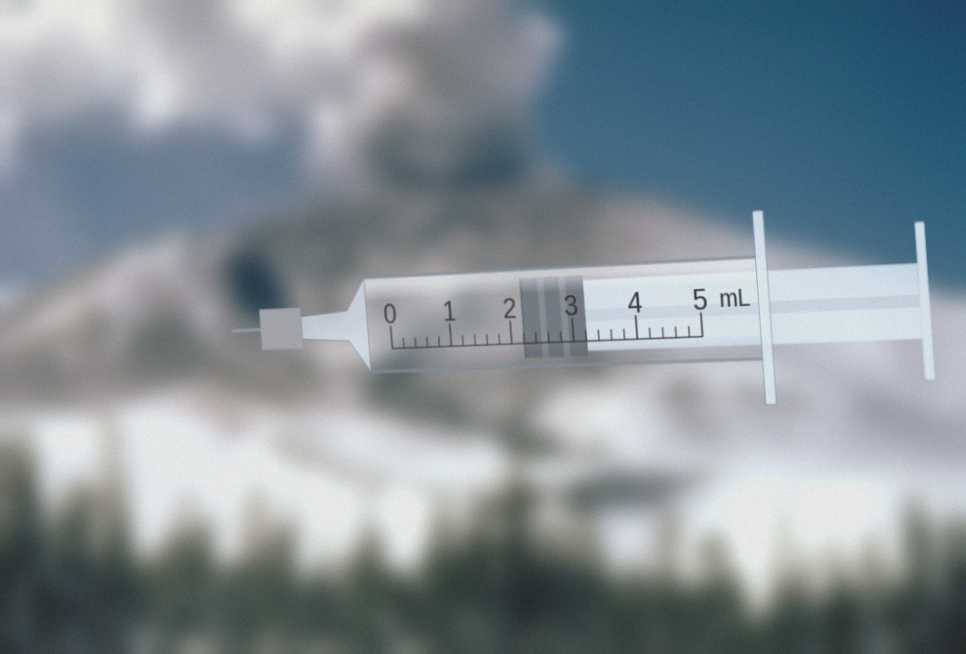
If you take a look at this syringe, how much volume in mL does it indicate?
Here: 2.2 mL
